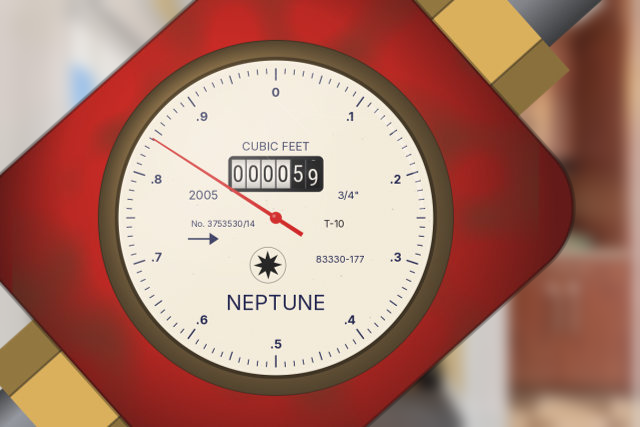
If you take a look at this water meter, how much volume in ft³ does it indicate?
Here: 58.84 ft³
